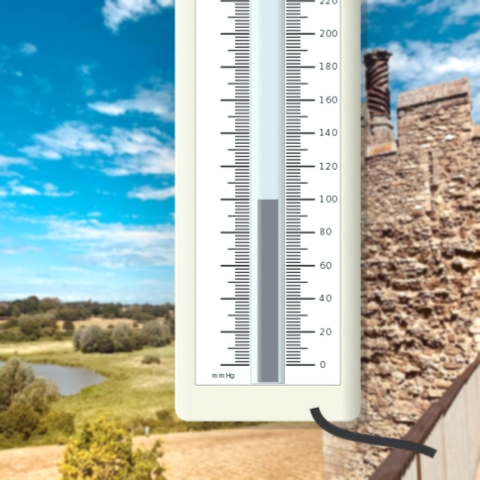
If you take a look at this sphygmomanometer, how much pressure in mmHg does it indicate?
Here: 100 mmHg
